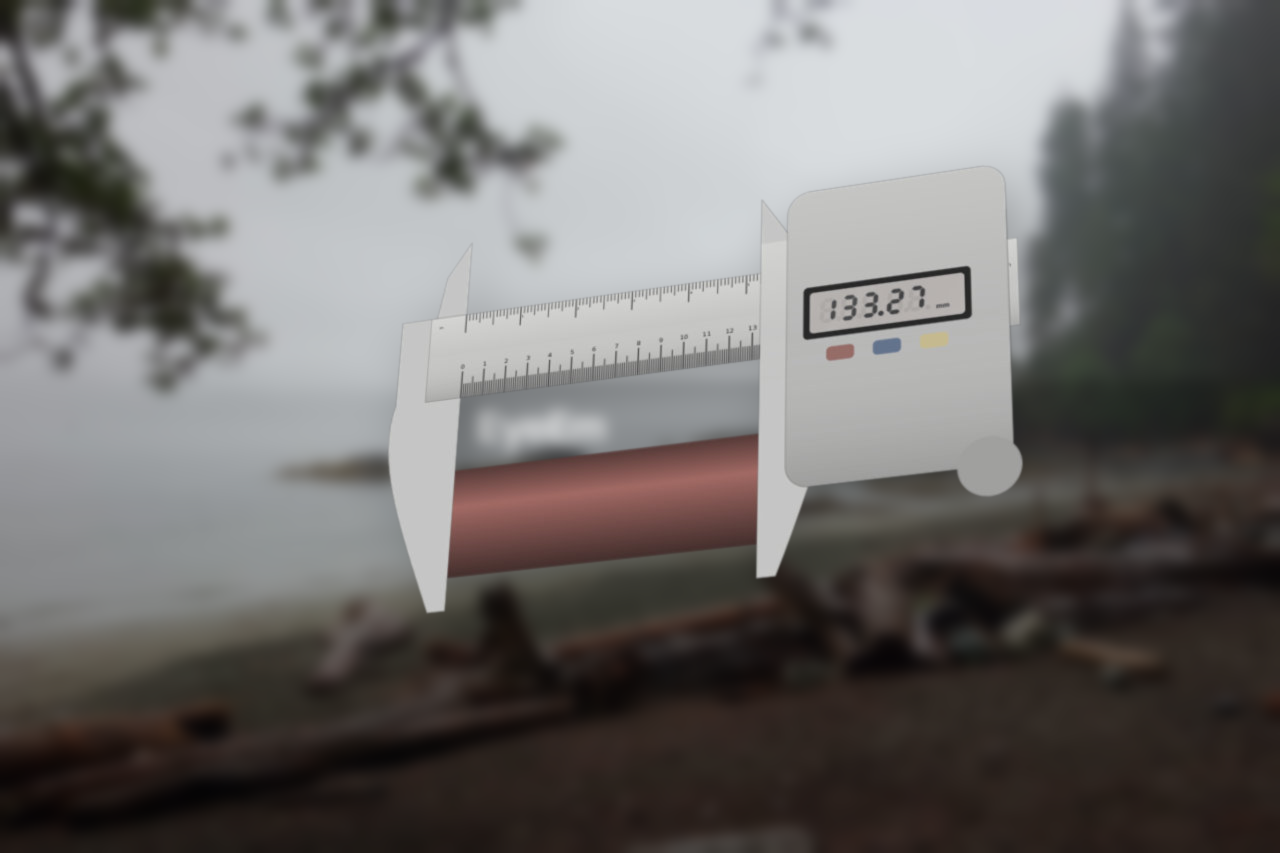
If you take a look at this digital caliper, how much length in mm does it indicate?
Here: 133.27 mm
